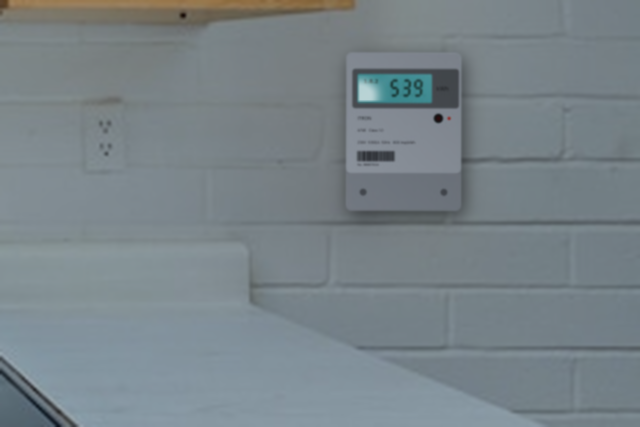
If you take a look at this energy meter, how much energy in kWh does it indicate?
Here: 539 kWh
